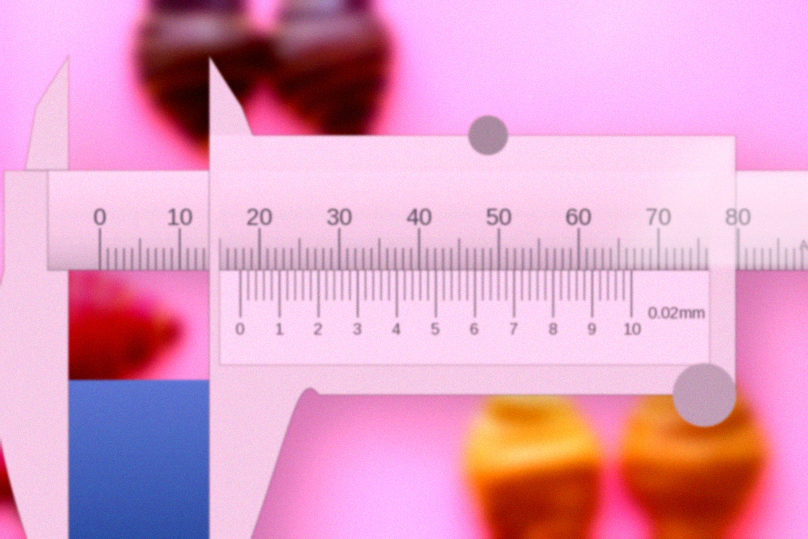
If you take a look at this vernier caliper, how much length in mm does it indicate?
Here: 17.6 mm
